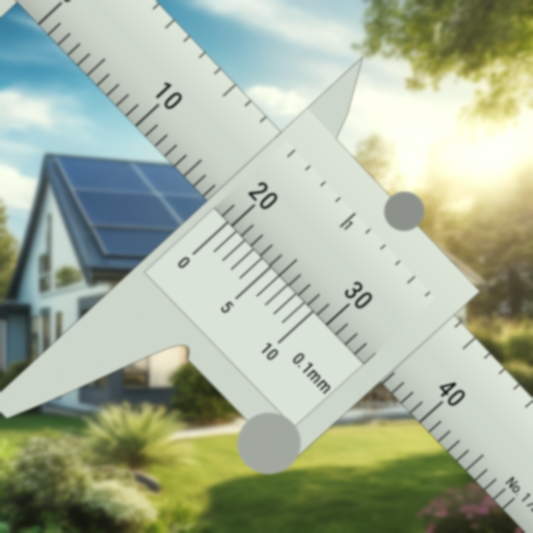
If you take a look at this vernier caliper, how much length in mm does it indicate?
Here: 19.6 mm
